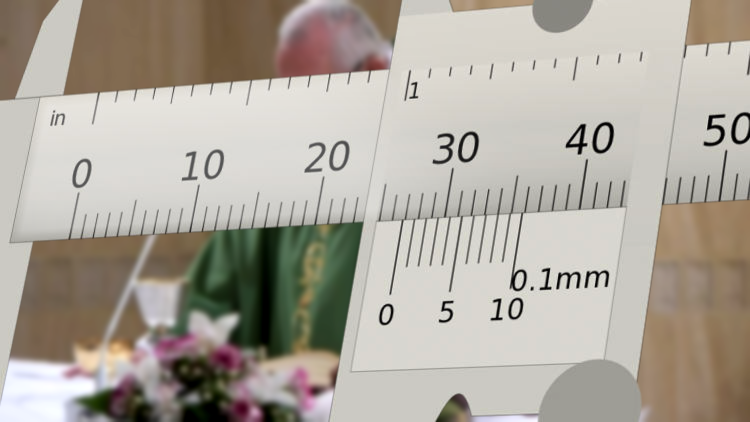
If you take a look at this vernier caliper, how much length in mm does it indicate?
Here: 26.8 mm
